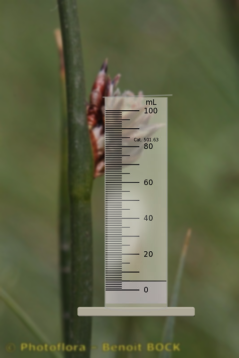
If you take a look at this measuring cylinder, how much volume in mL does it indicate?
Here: 5 mL
